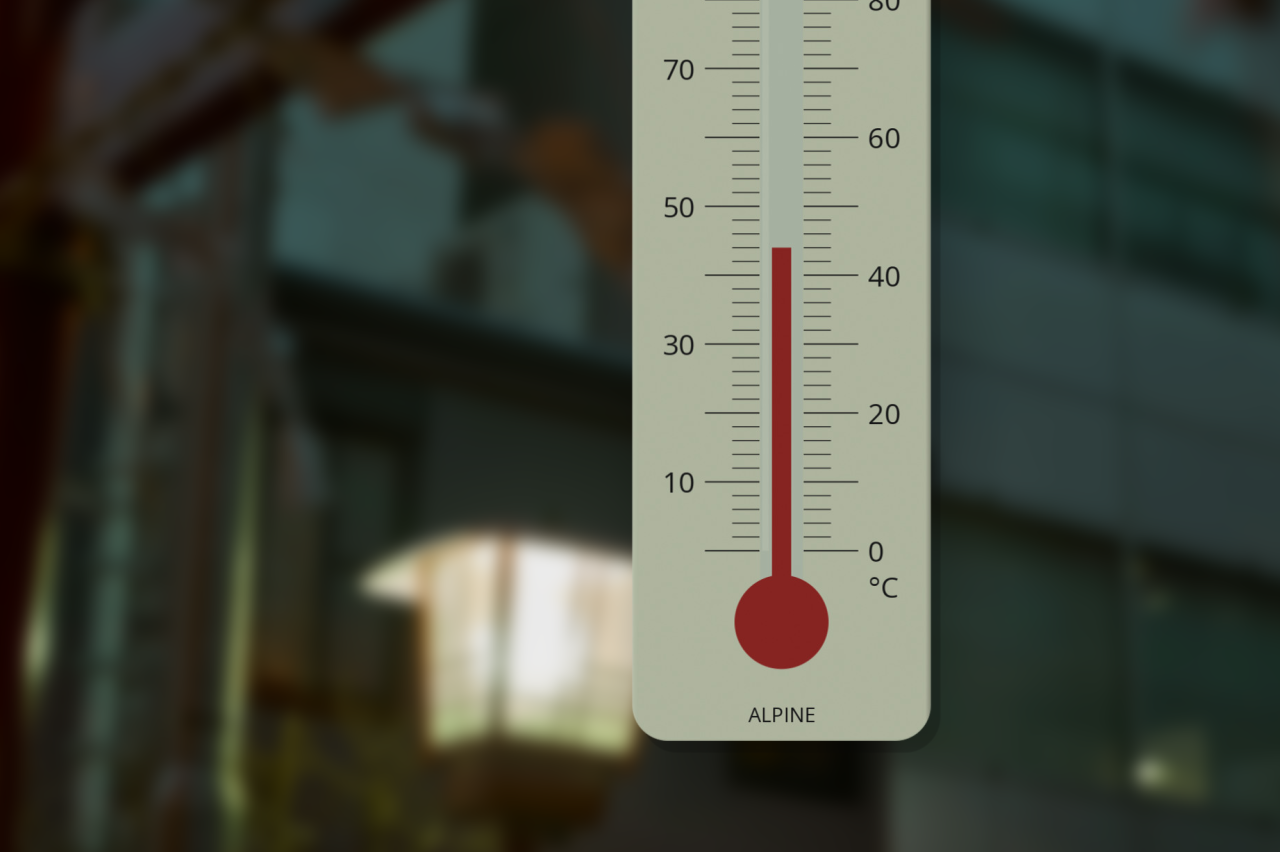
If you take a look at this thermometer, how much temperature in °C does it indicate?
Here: 44 °C
